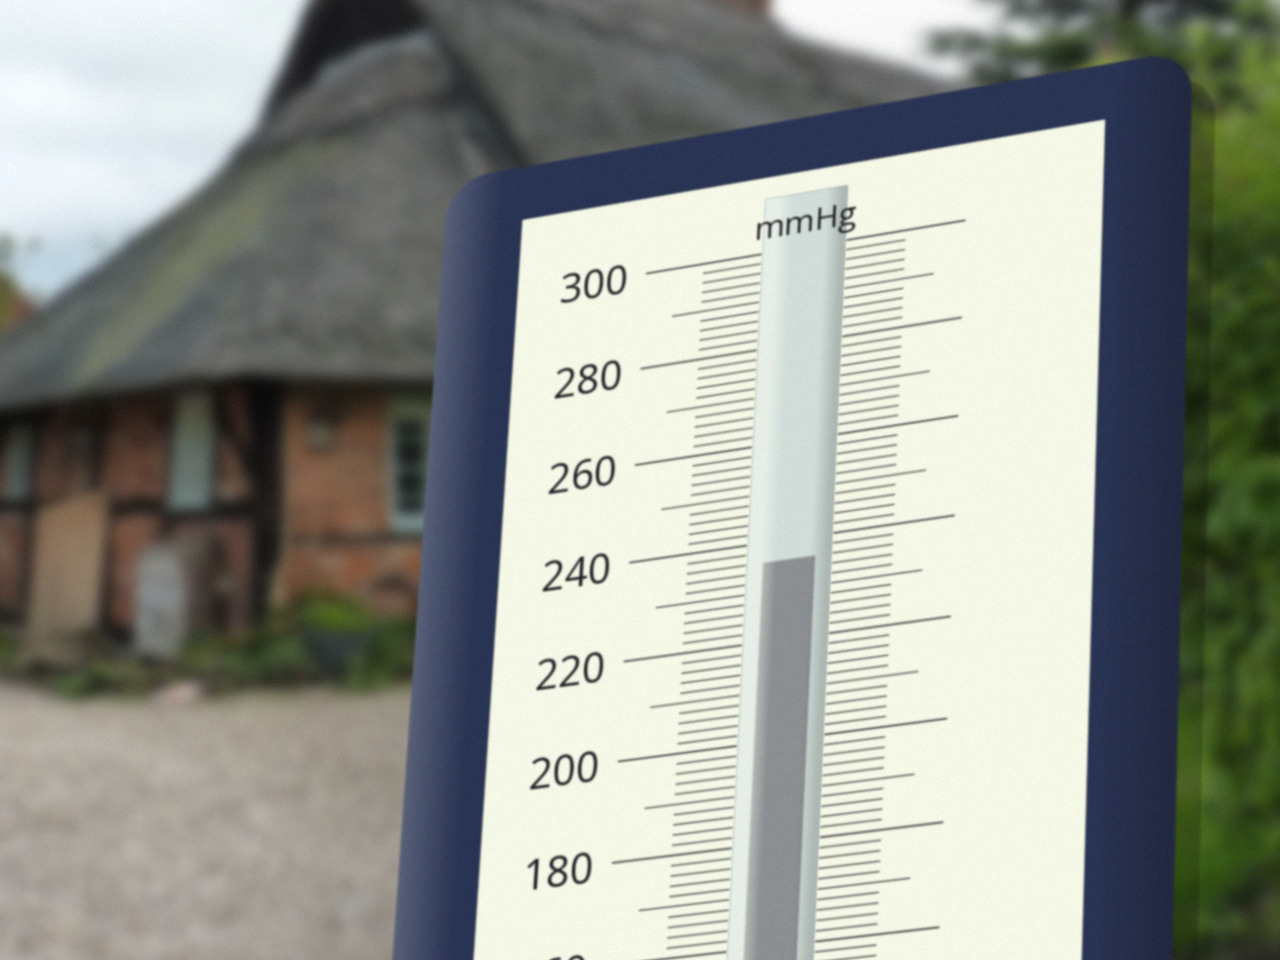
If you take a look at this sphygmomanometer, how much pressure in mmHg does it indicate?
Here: 236 mmHg
